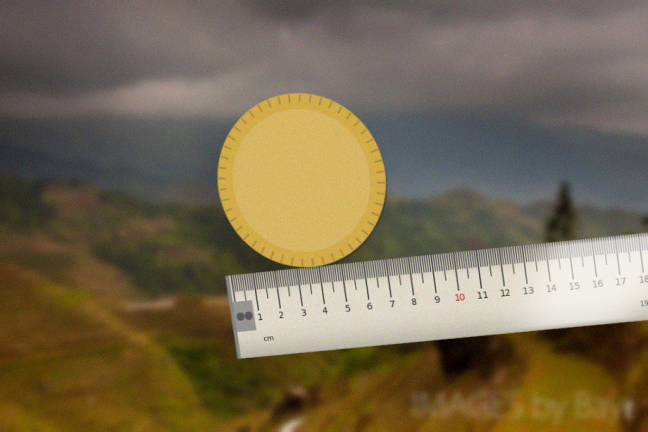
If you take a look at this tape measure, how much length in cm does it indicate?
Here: 7.5 cm
